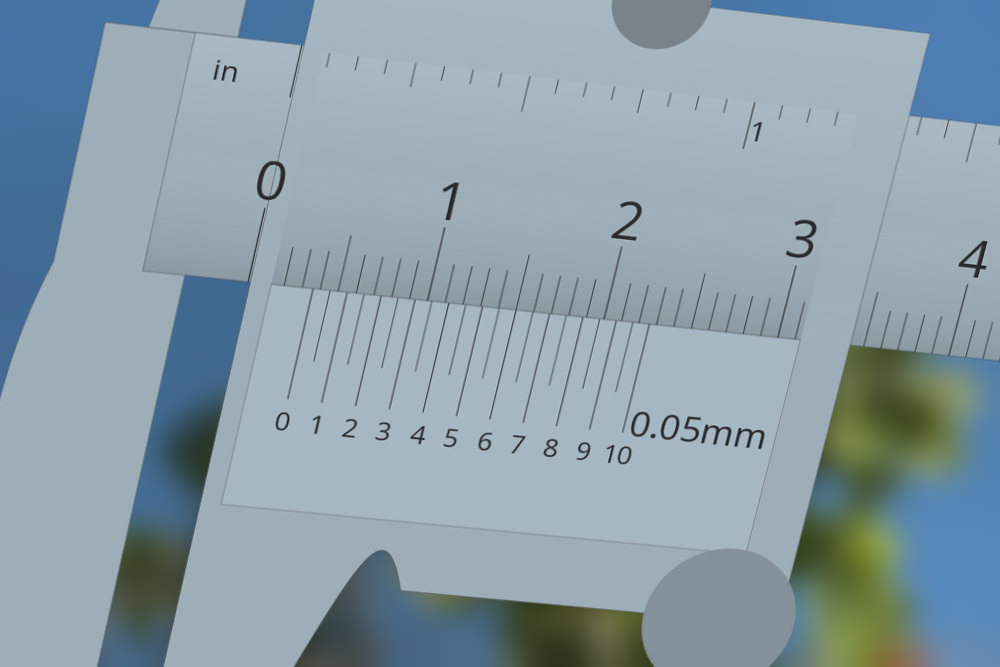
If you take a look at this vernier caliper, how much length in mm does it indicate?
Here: 3.6 mm
